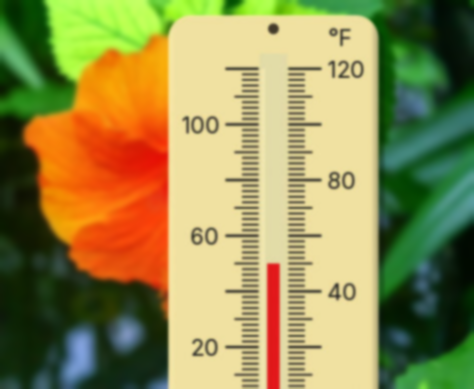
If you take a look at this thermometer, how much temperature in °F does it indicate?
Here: 50 °F
